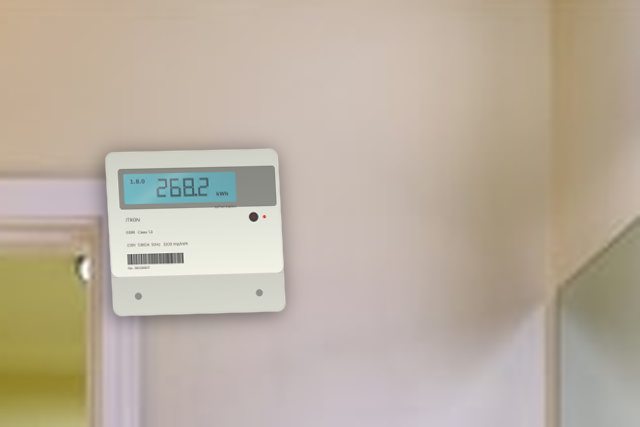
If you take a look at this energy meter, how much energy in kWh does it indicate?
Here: 268.2 kWh
